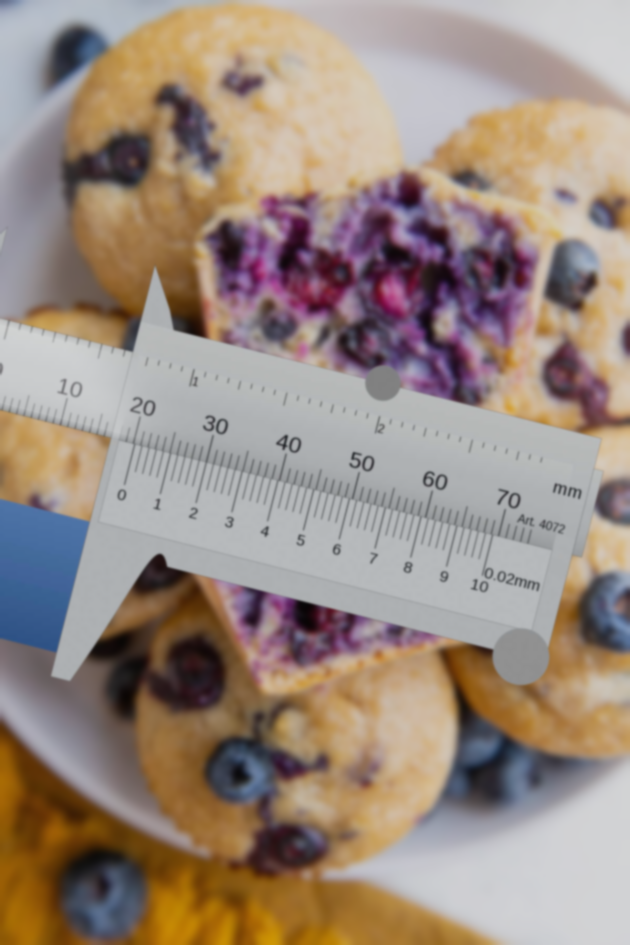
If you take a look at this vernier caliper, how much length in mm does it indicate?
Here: 20.2 mm
